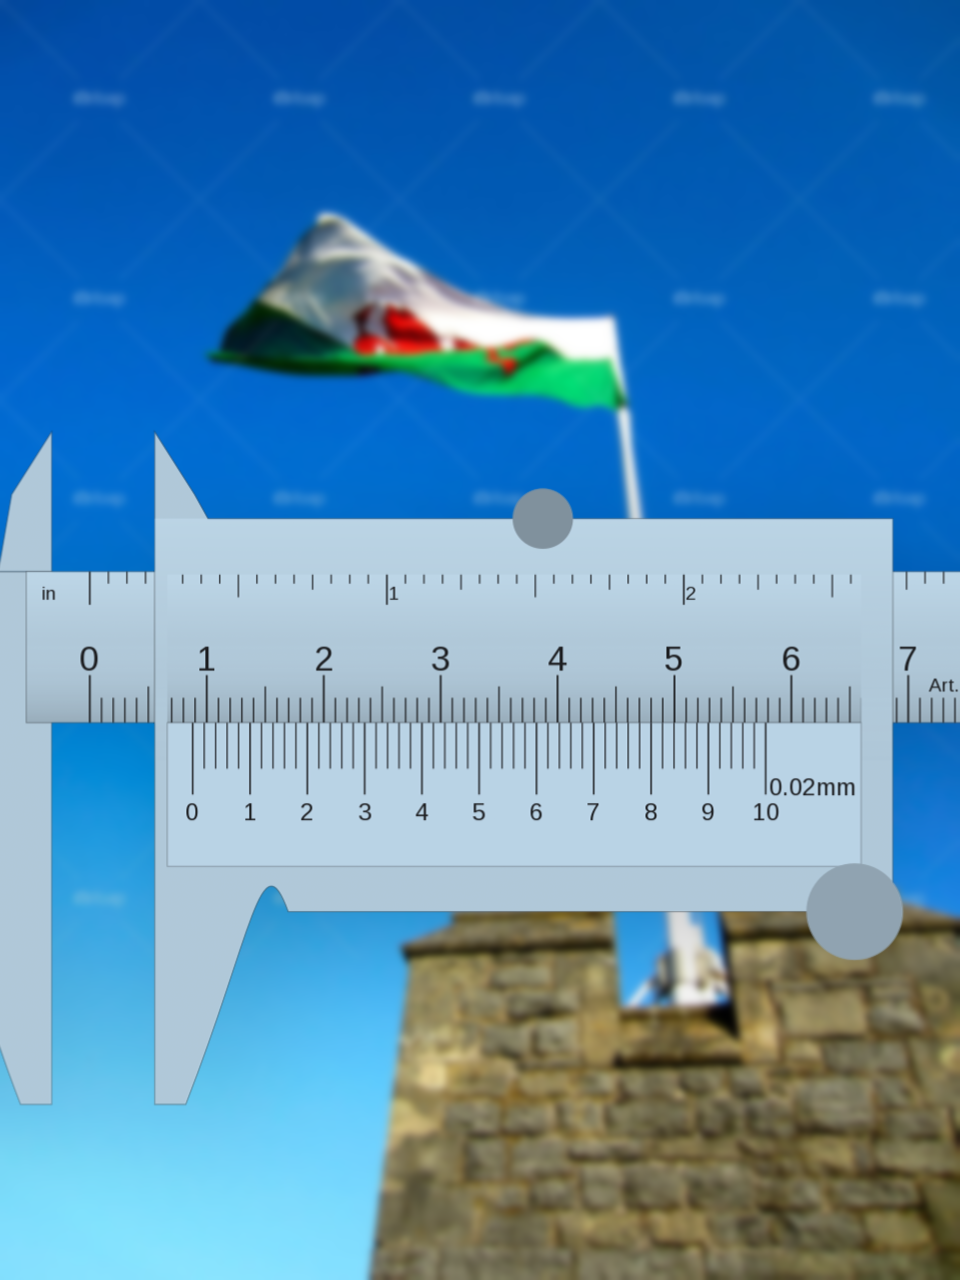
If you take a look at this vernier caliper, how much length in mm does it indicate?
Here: 8.8 mm
